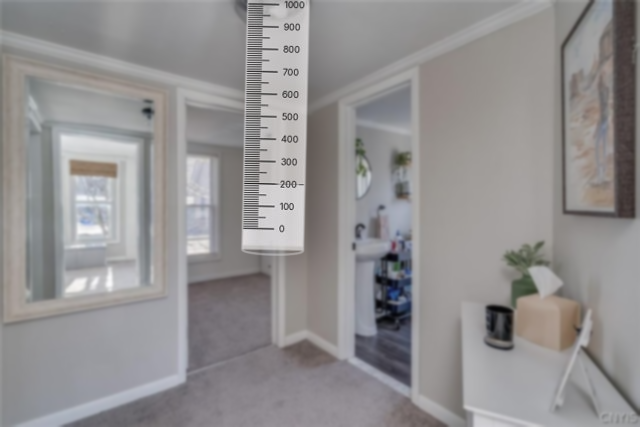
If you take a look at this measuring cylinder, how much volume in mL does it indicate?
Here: 200 mL
